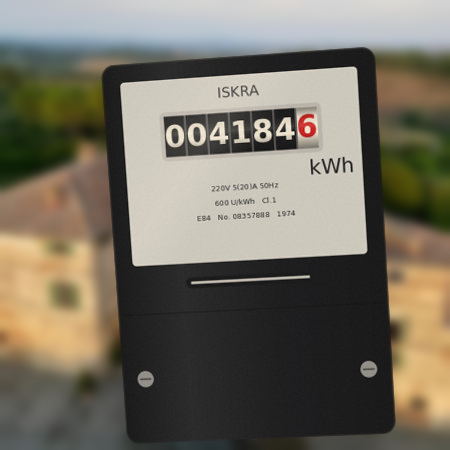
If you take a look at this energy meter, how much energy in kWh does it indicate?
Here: 4184.6 kWh
